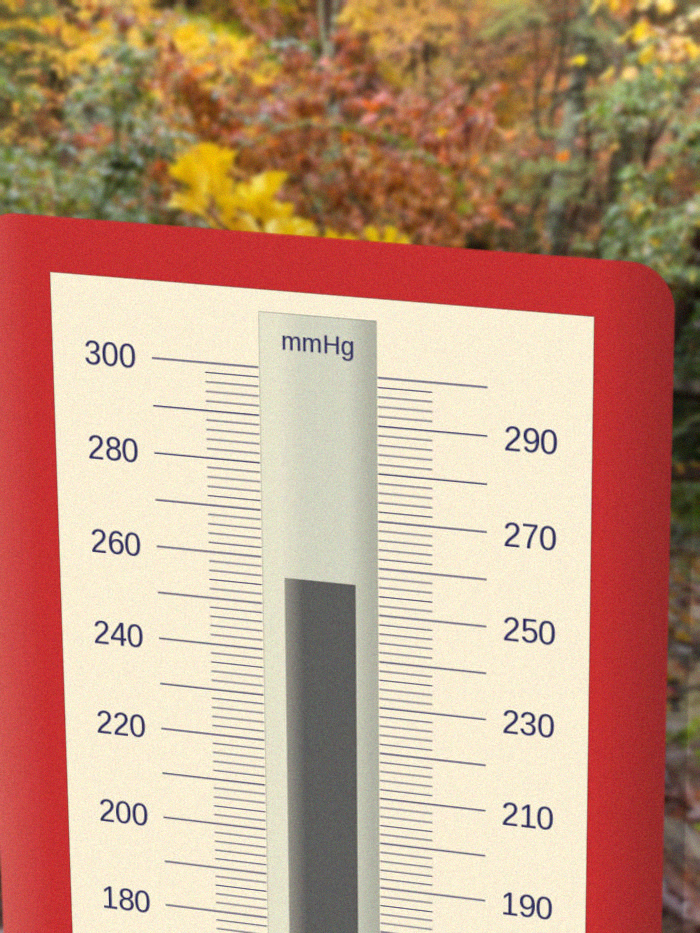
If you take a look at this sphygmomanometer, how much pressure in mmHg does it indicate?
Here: 256 mmHg
